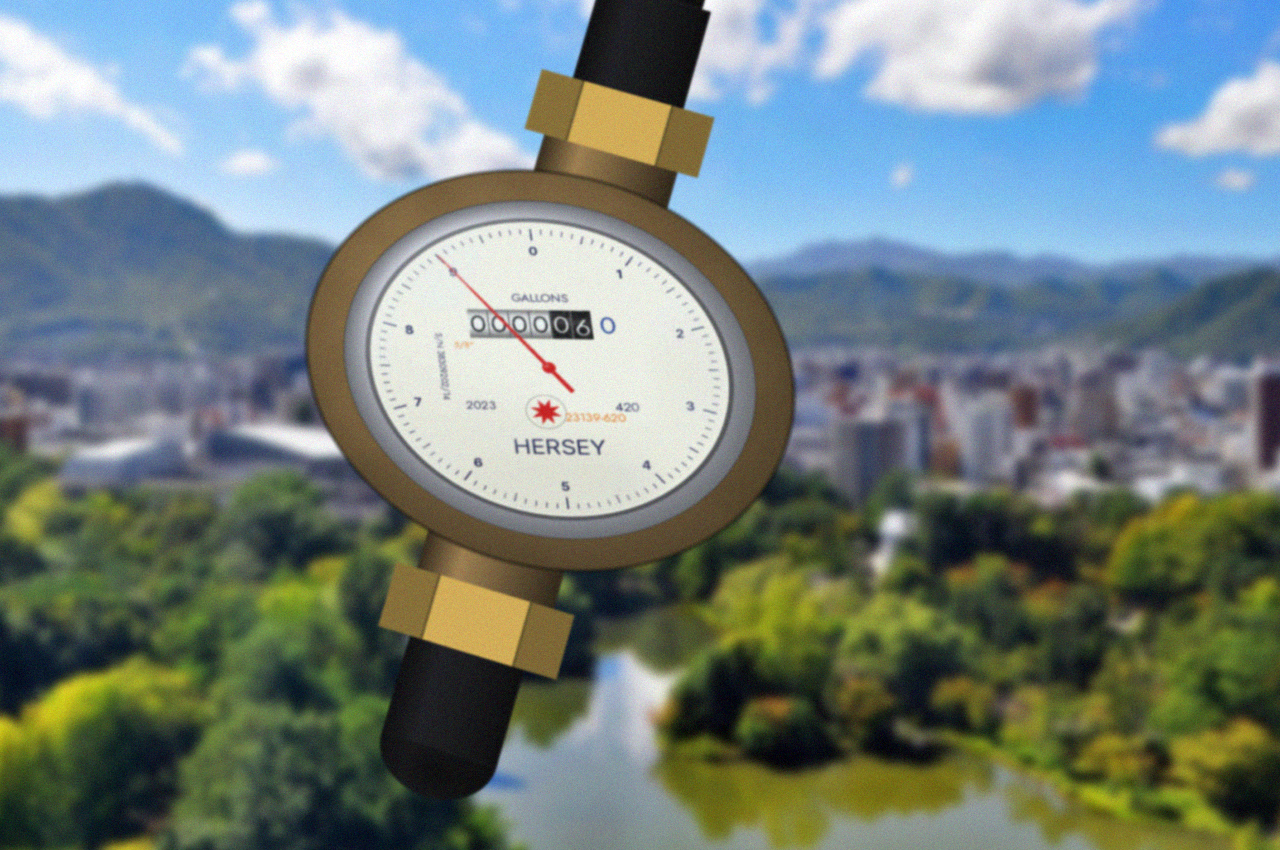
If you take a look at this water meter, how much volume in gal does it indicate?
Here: 59.0 gal
